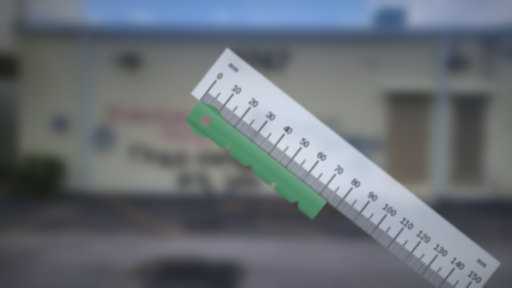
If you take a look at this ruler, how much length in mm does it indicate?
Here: 75 mm
